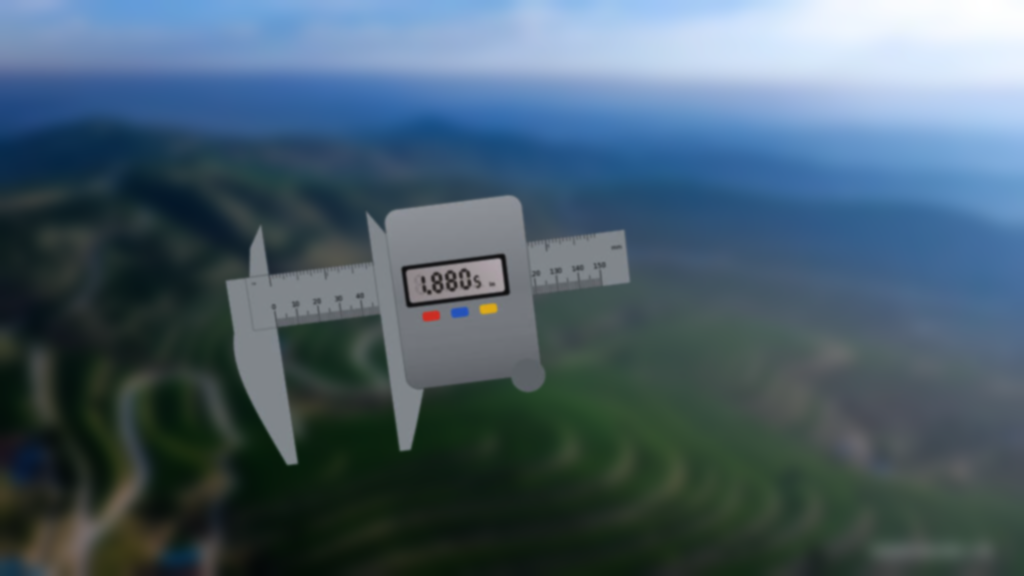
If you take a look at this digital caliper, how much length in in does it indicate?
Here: 1.8805 in
